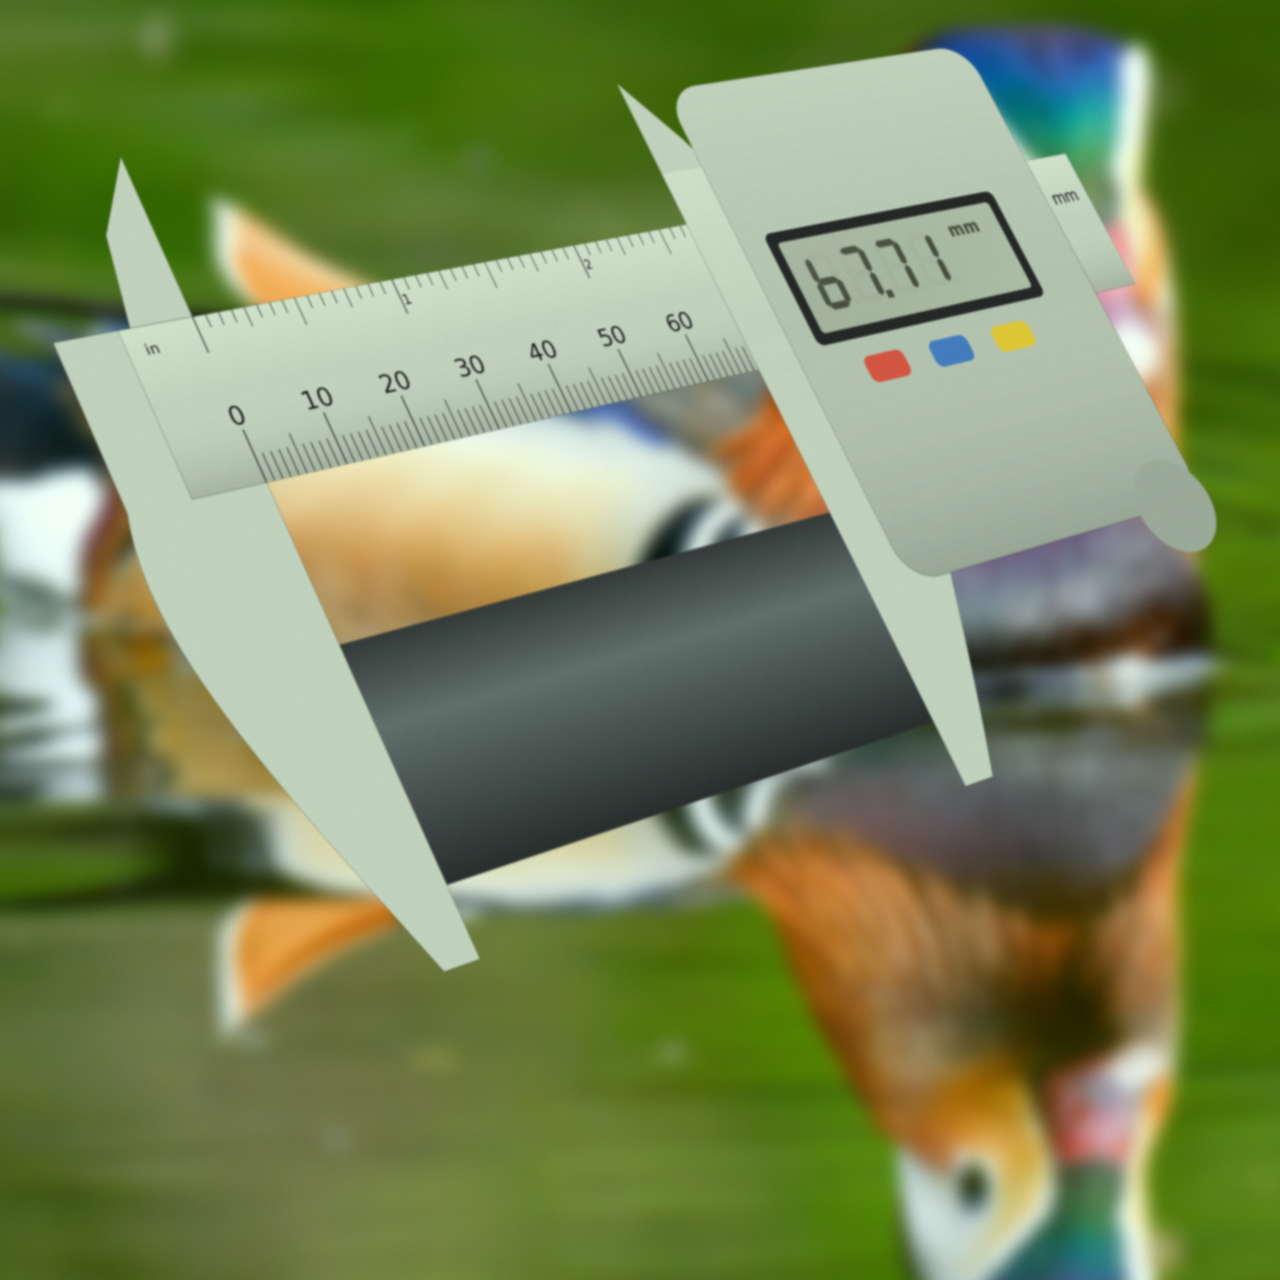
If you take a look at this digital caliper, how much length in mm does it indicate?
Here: 67.71 mm
